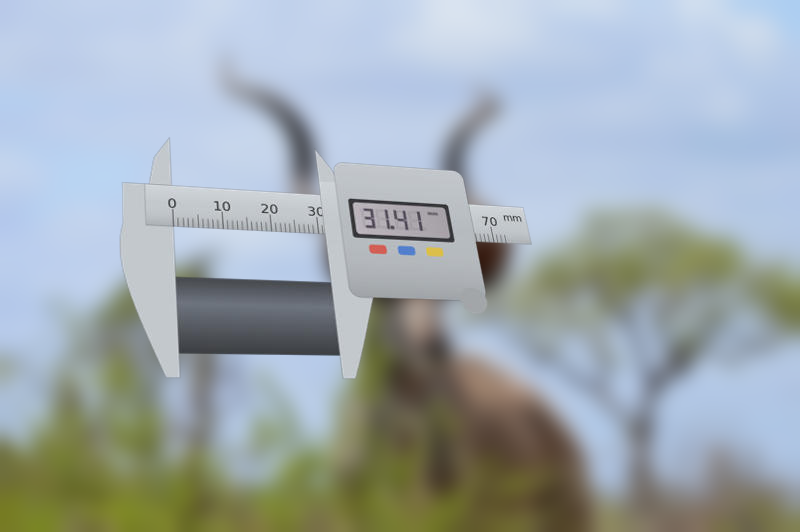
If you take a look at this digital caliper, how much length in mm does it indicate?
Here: 31.41 mm
